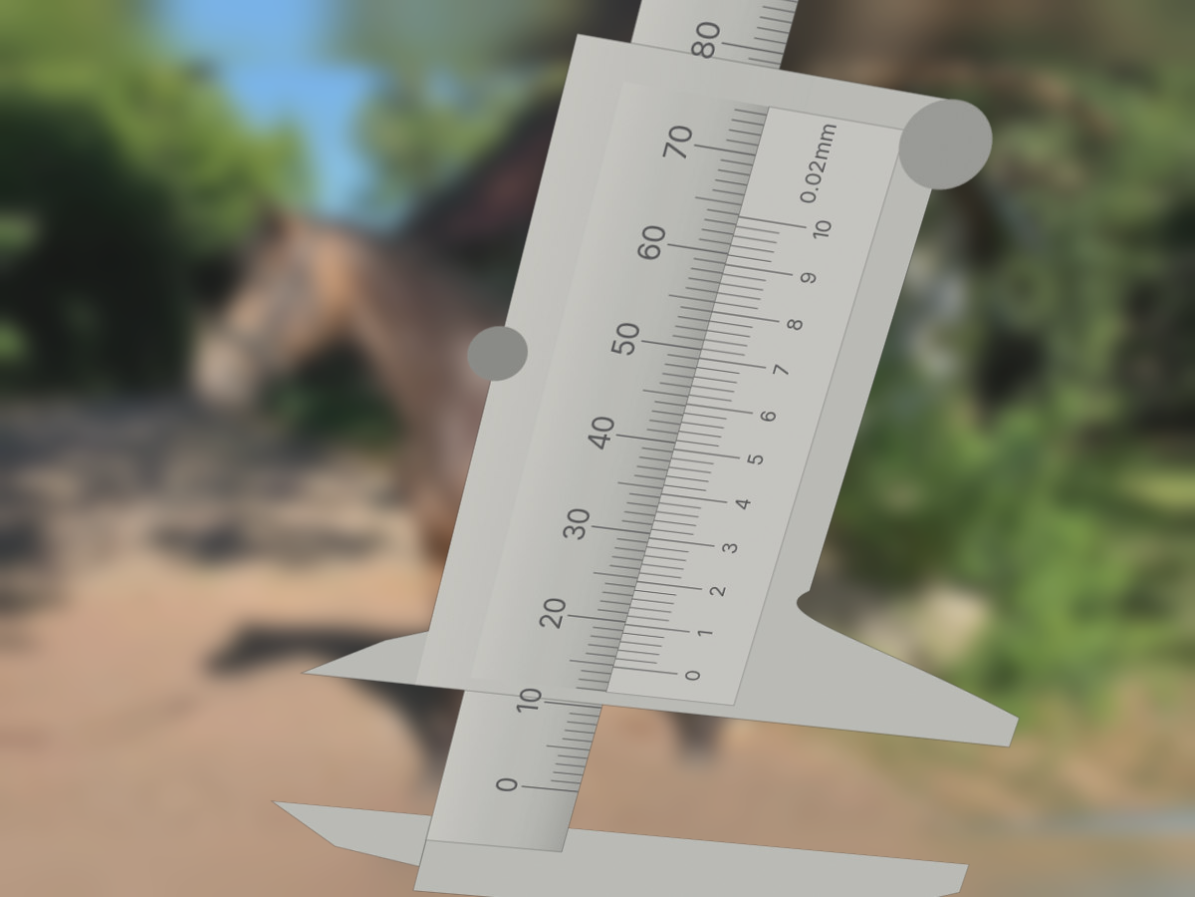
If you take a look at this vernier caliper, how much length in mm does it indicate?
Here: 14.8 mm
